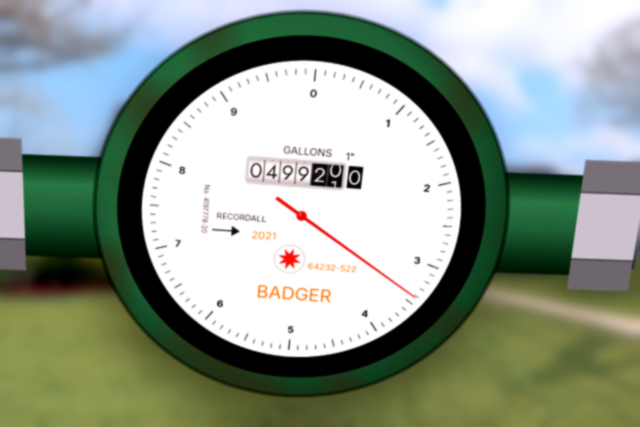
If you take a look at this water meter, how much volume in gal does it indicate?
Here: 499203.4 gal
